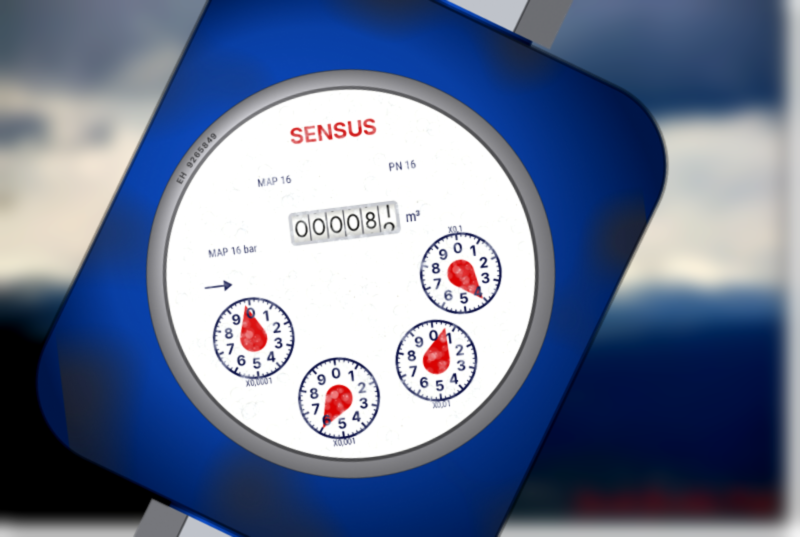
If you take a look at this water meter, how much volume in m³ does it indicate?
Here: 81.4059 m³
